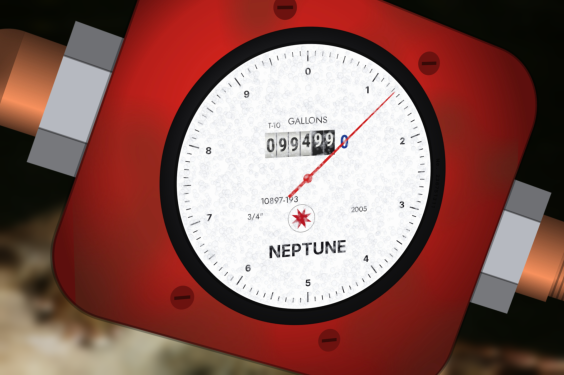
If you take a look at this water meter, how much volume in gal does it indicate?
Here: 994991.3 gal
